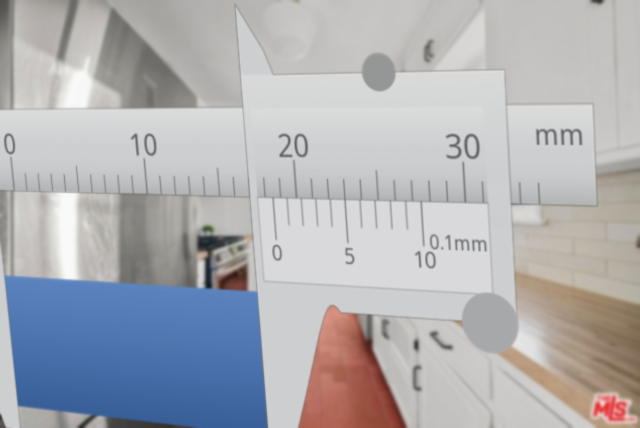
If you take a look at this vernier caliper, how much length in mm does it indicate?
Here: 18.5 mm
